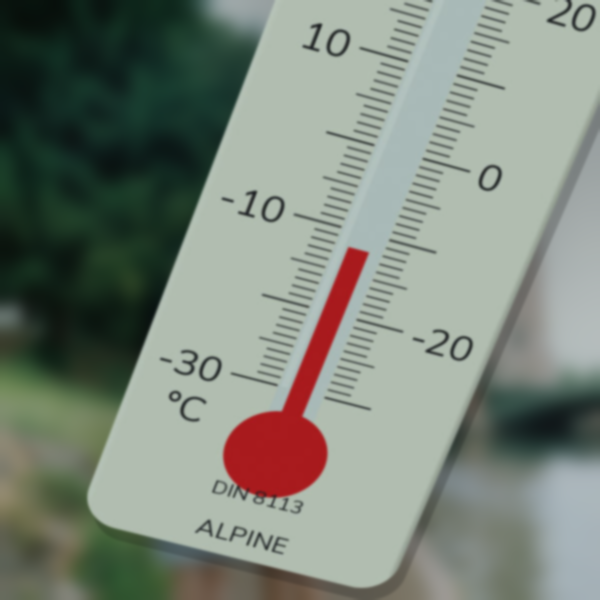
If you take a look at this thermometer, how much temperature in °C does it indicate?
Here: -12 °C
